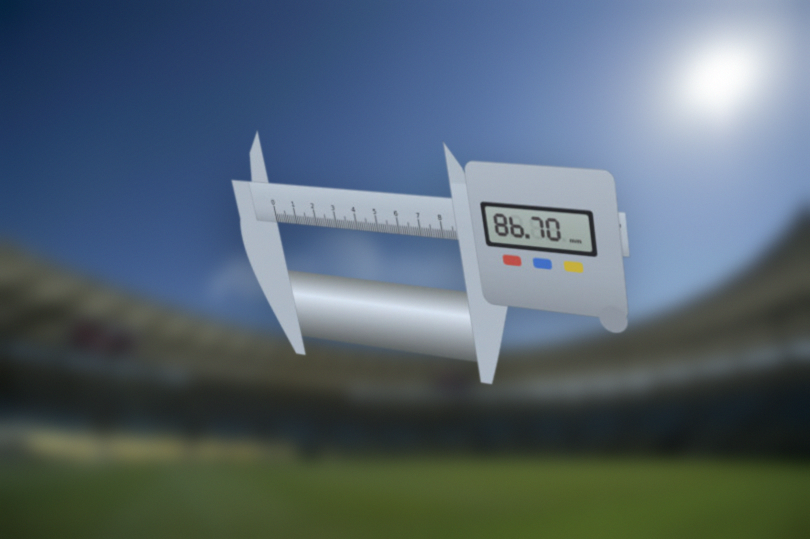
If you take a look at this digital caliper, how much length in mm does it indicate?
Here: 86.70 mm
